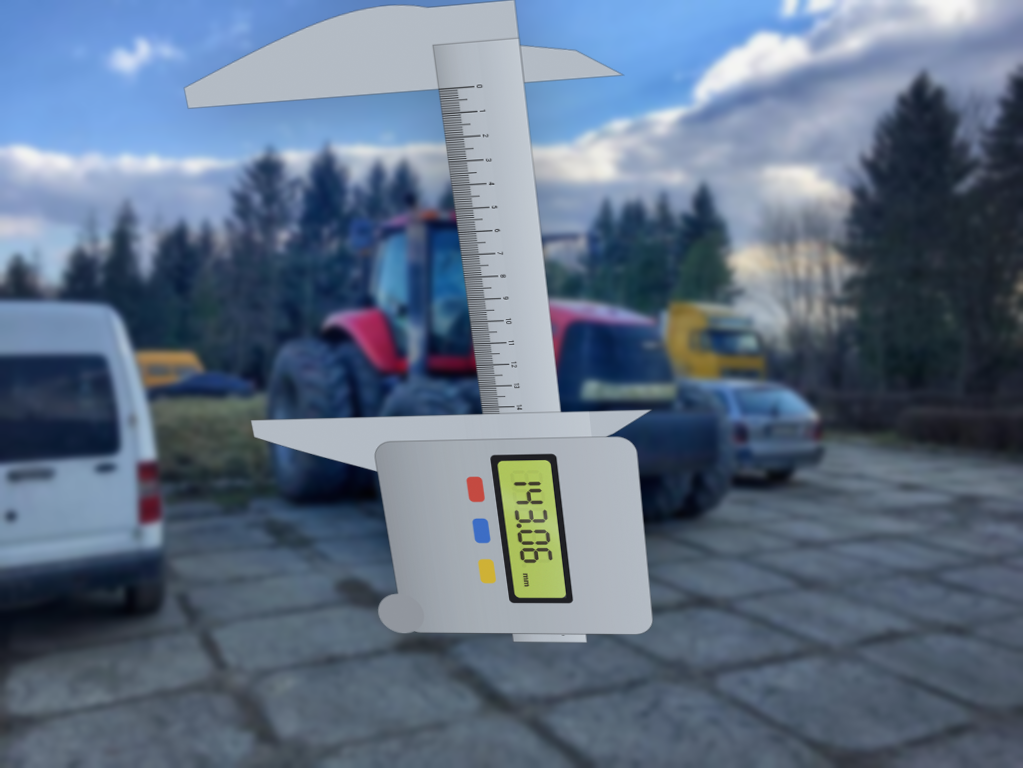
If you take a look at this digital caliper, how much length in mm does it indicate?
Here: 143.06 mm
